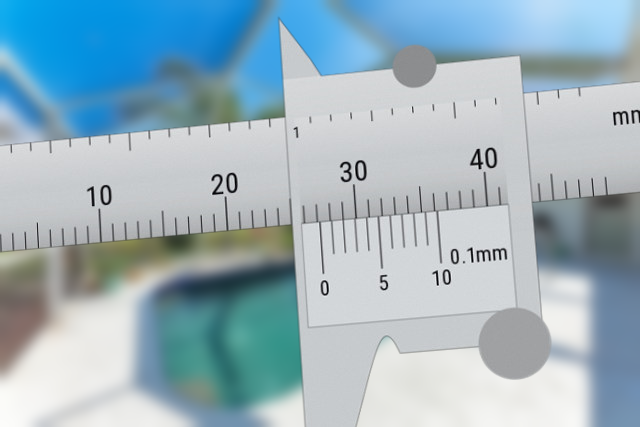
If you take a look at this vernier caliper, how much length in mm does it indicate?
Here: 27.2 mm
